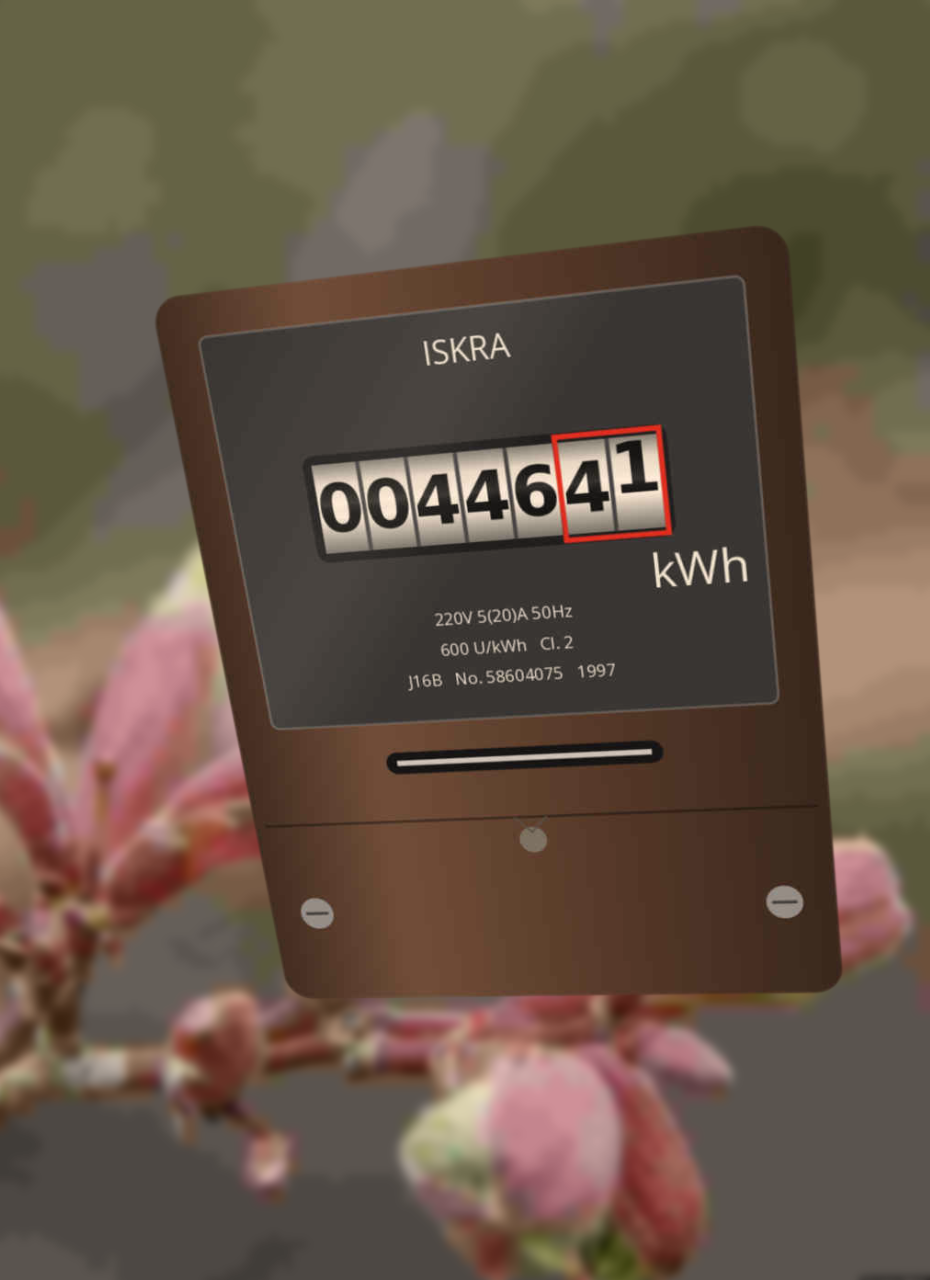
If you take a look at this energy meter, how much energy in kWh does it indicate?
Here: 446.41 kWh
